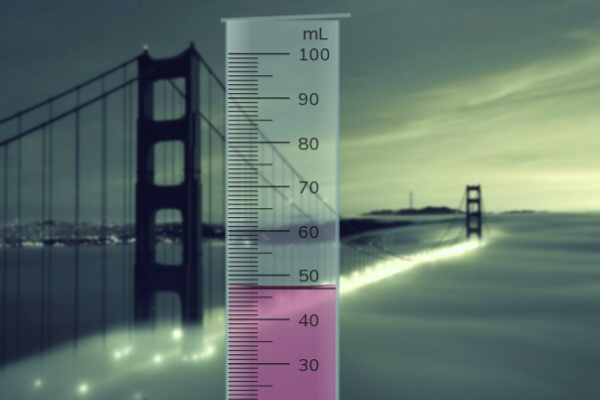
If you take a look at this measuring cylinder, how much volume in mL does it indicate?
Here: 47 mL
